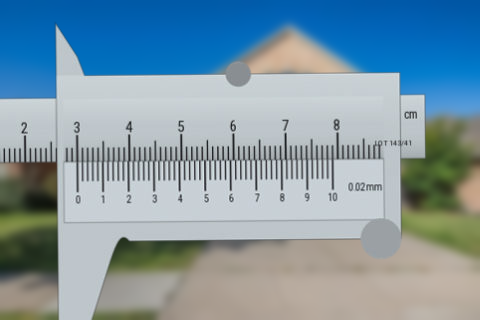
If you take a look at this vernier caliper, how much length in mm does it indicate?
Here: 30.0 mm
